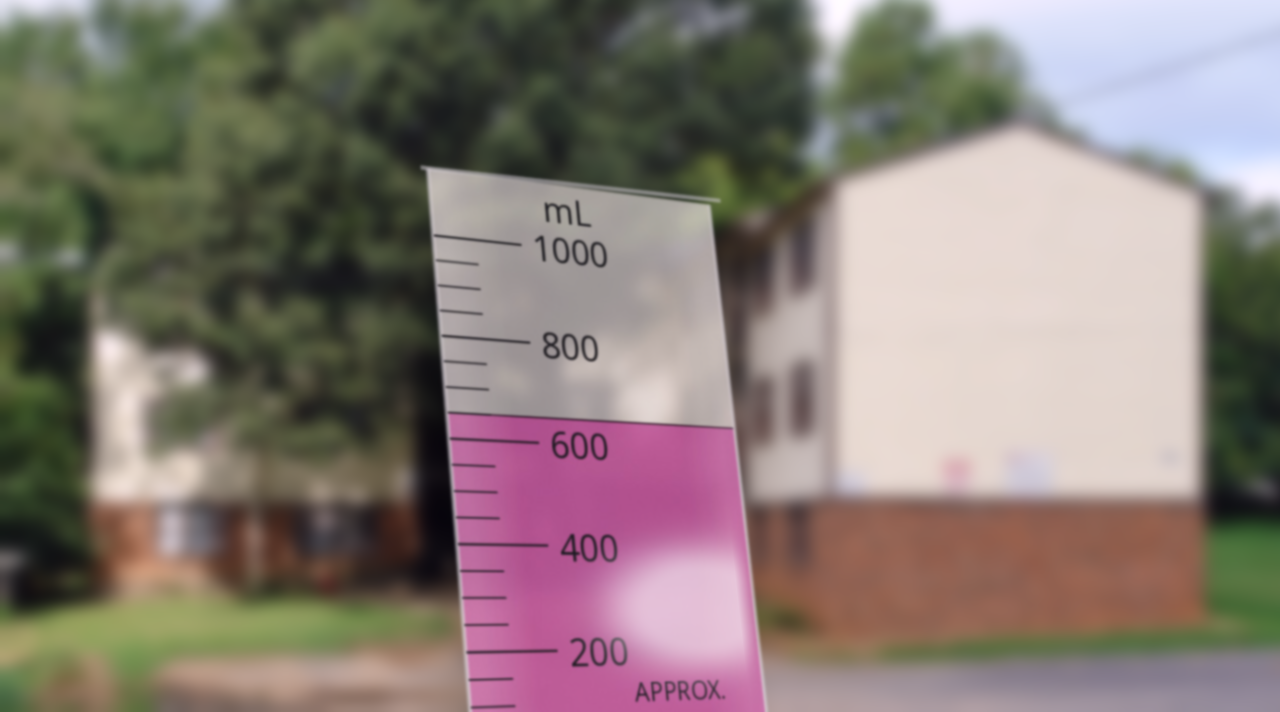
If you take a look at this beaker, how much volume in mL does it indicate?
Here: 650 mL
